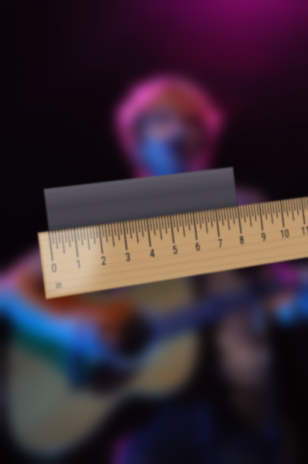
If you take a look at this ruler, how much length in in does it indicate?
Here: 8 in
